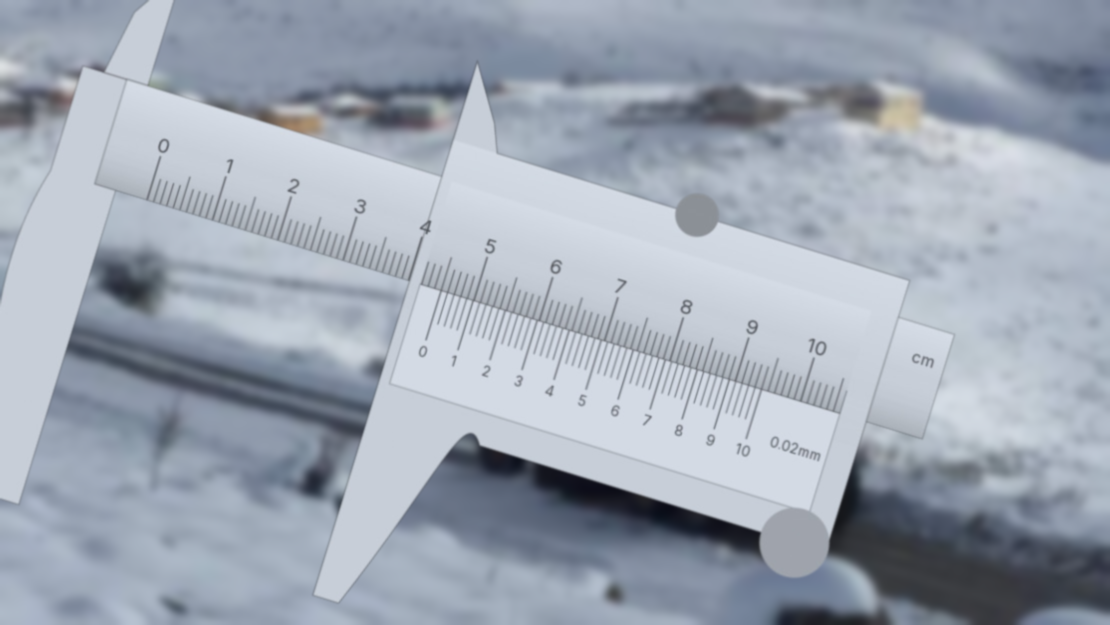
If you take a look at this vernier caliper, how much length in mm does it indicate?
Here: 45.0 mm
